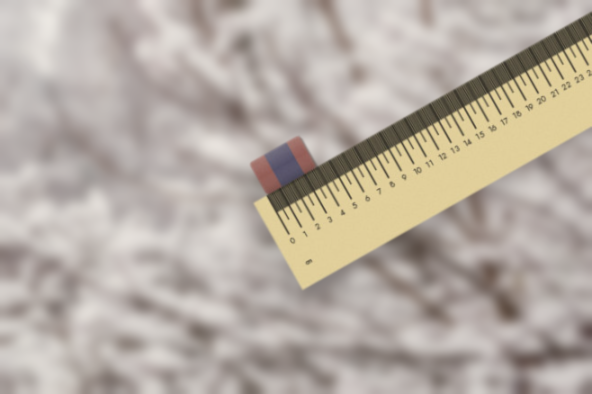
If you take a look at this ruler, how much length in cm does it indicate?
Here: 4 cm
